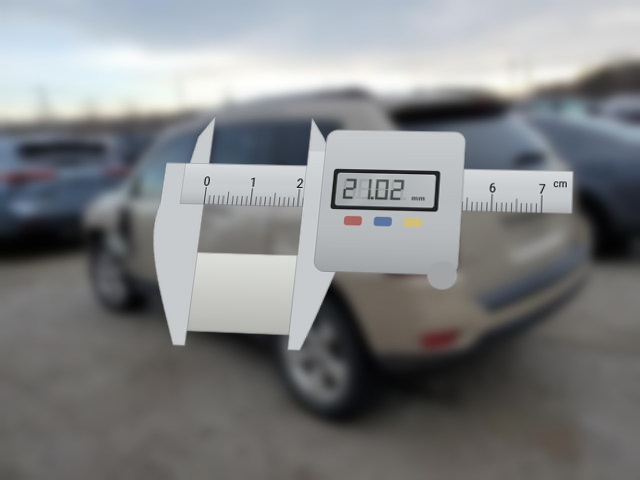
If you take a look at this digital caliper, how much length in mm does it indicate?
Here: 21.02 mm
